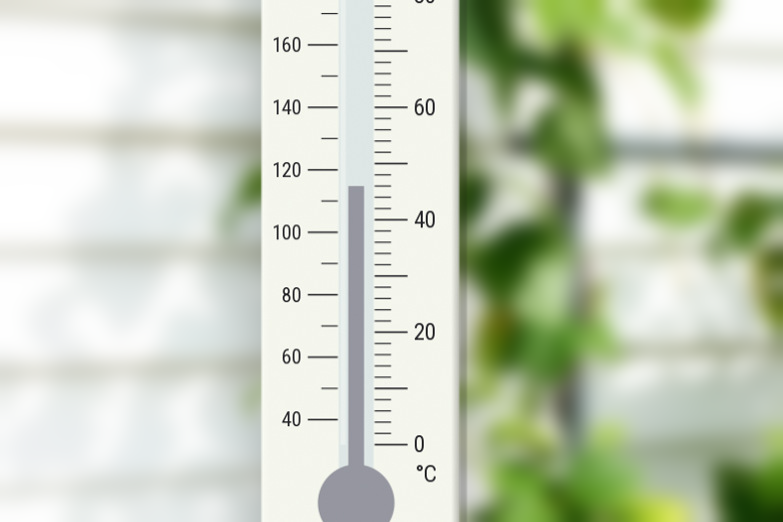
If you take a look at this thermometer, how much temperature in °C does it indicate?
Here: 46 °C
